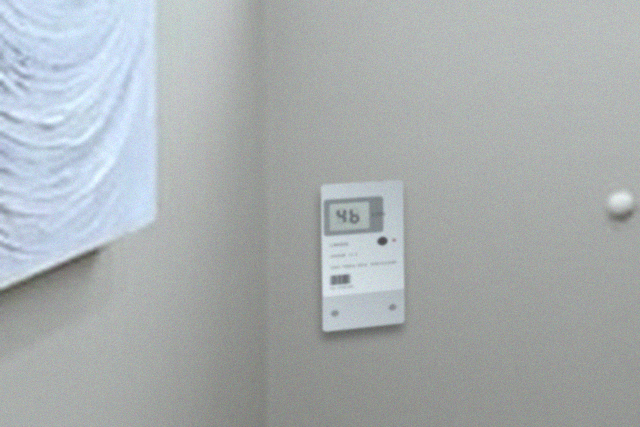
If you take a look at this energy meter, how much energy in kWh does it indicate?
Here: 46 kWh
